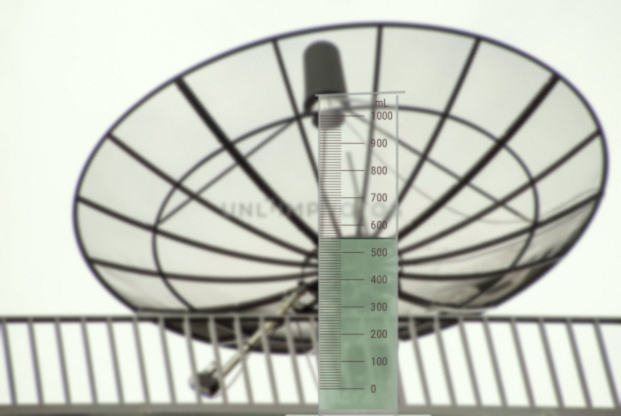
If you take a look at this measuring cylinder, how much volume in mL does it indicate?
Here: 550 mL
